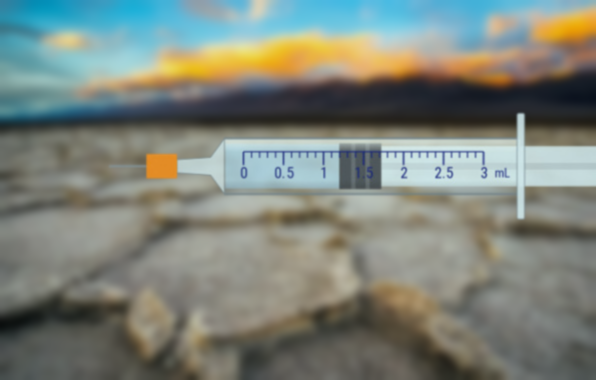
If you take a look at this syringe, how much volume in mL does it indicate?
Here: 1.2 mL
